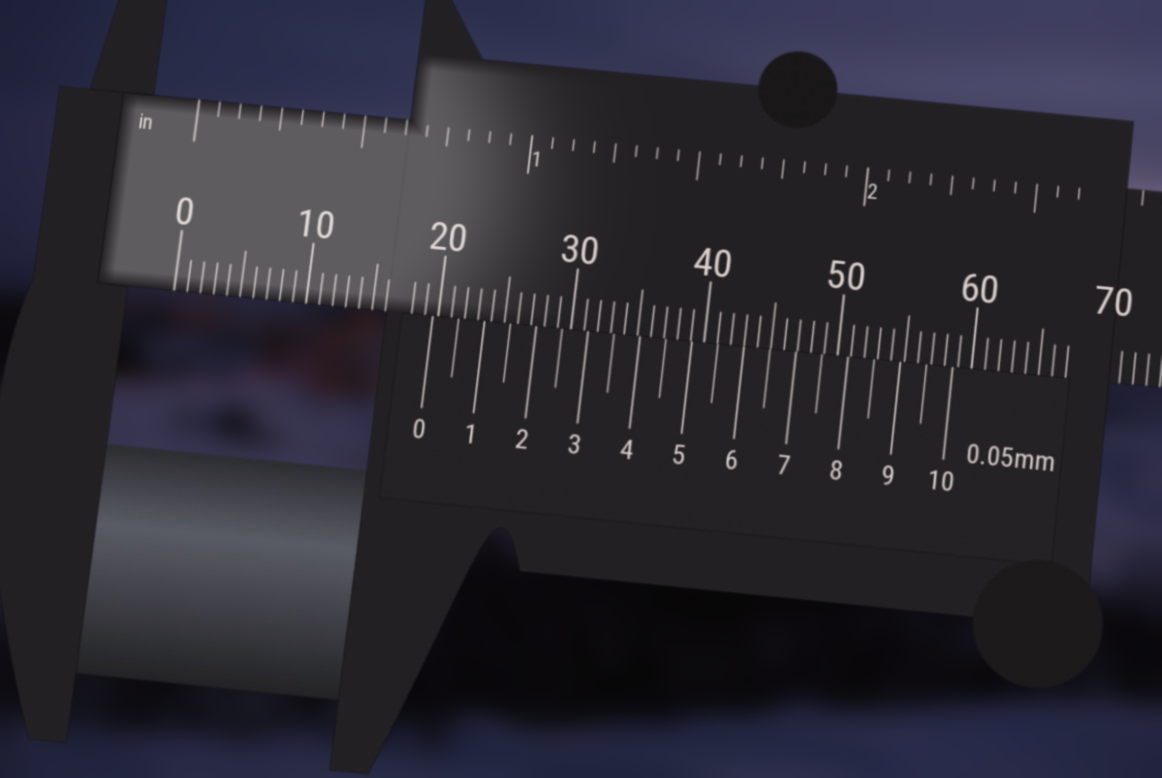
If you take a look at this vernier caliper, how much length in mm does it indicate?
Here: 19.6 mm
